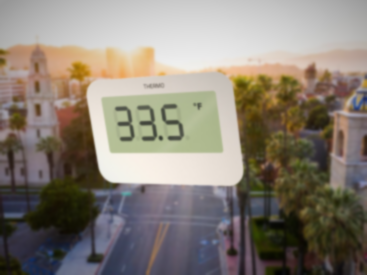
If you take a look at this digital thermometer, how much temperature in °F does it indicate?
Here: 33.5 °F
